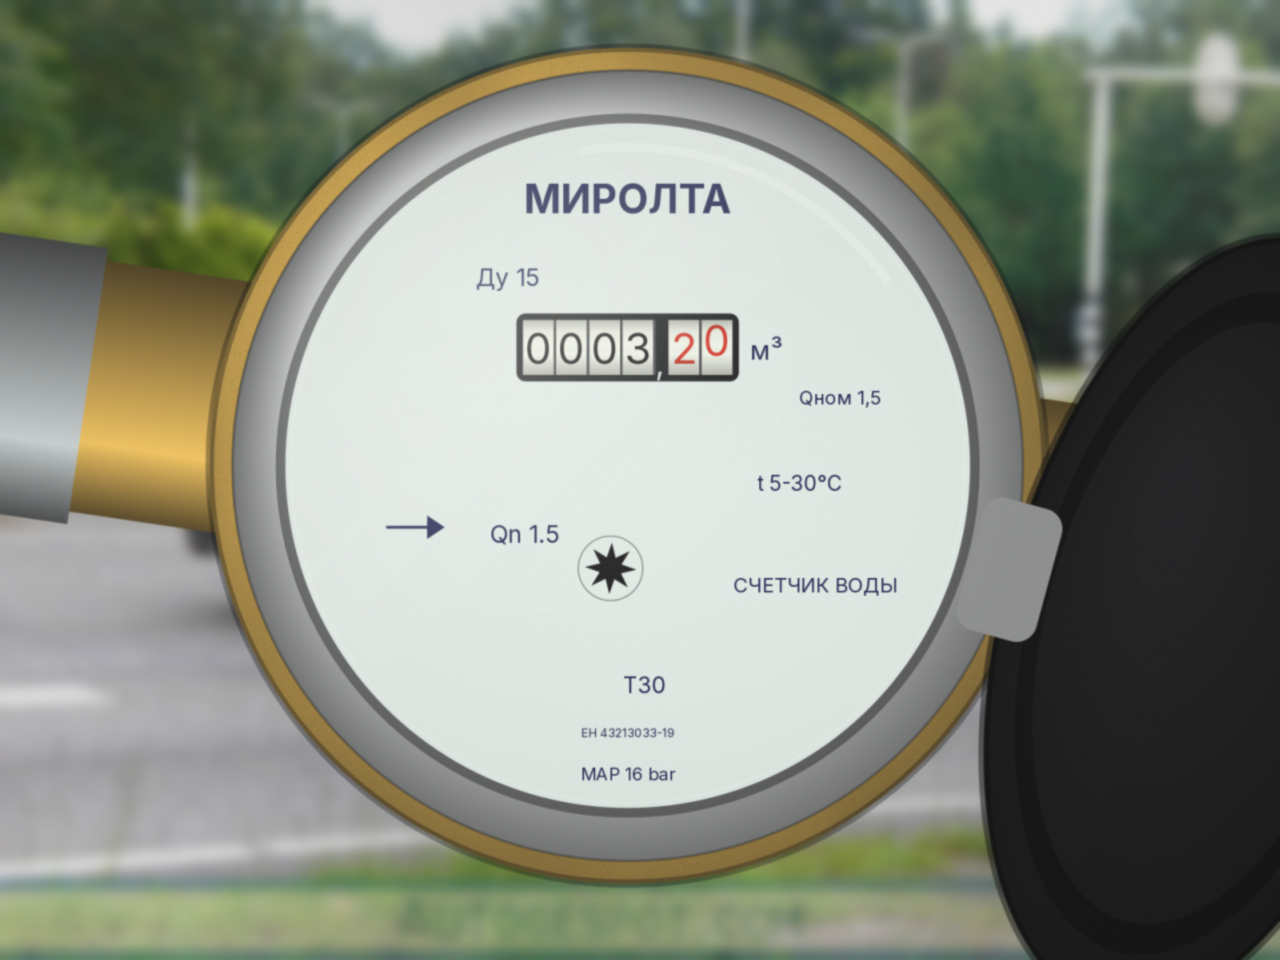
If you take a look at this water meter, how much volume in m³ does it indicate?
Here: 3.20 m³
